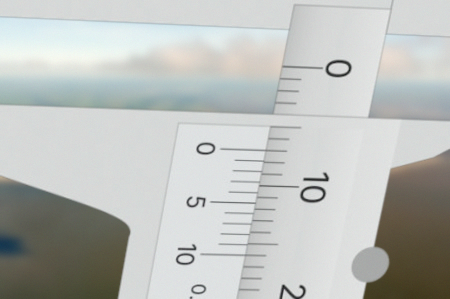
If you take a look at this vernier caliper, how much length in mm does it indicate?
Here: 7.0 mm
